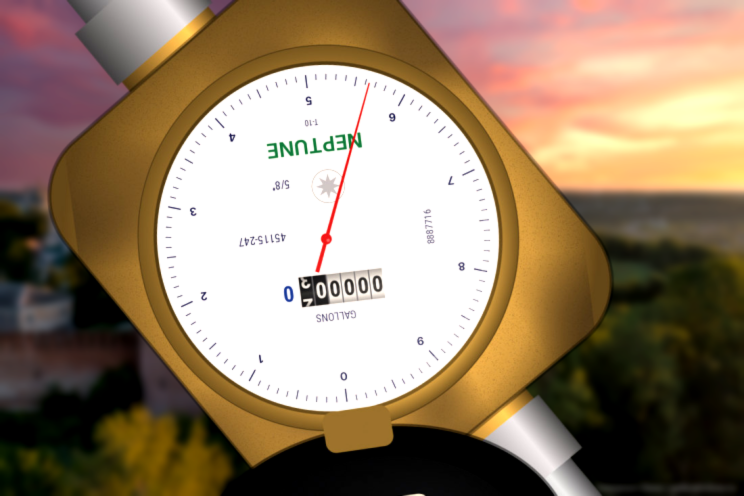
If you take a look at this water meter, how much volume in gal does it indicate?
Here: 25.6 gal
